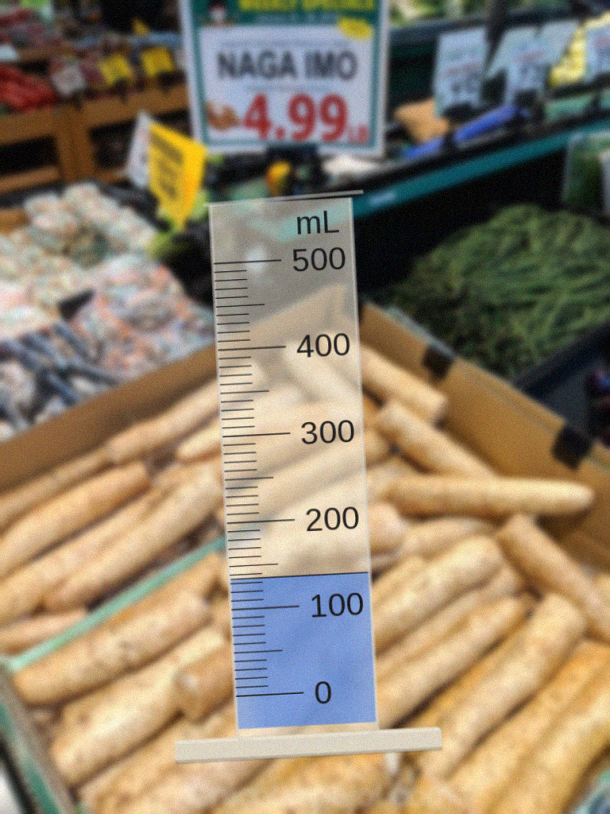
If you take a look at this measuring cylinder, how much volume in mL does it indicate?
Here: 135 mL
